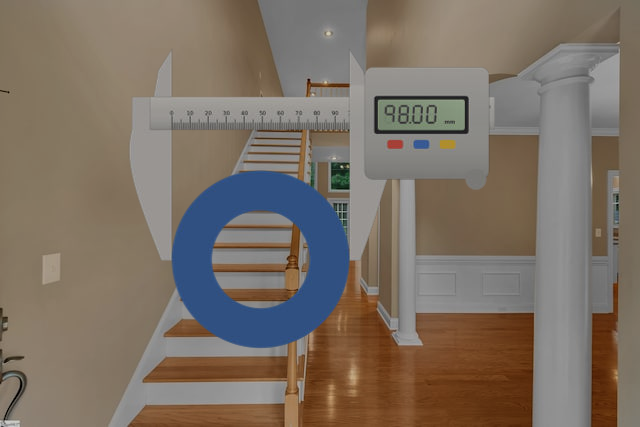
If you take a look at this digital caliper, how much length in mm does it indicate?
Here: 98.00 mm
